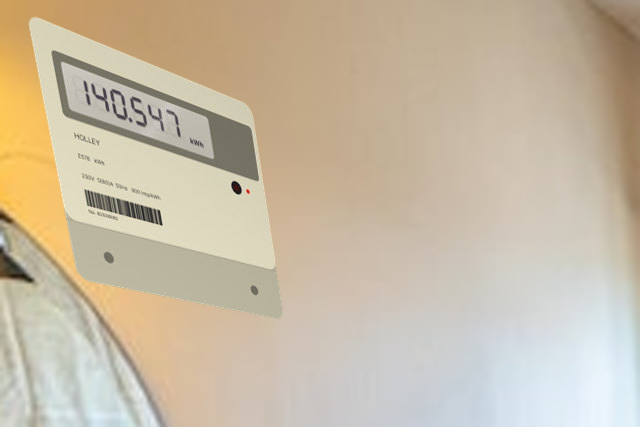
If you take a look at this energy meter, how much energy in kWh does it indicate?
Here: 140.547 kWh
